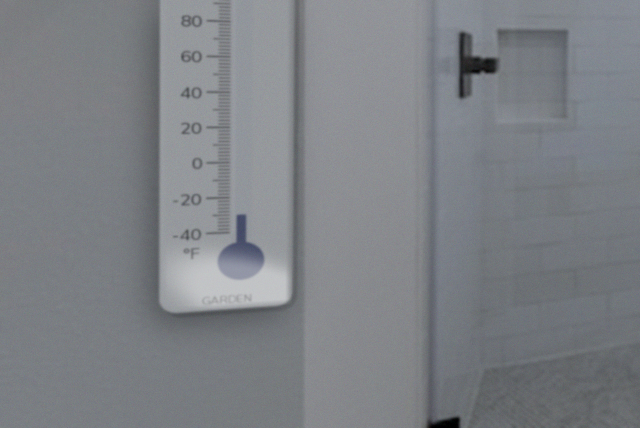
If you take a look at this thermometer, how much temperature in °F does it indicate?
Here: -30 °F
